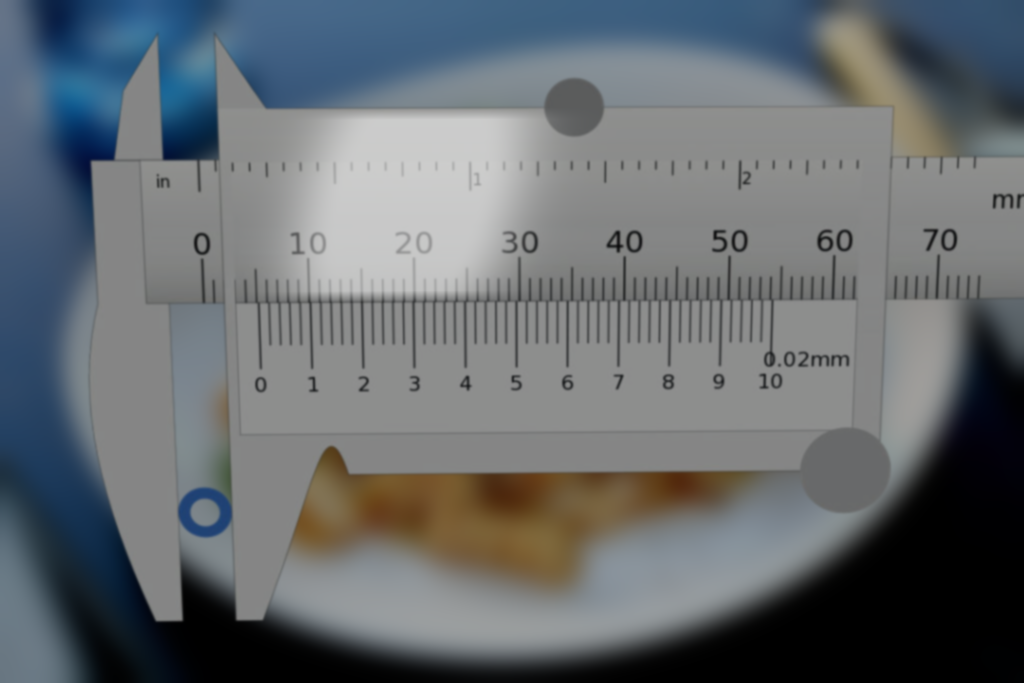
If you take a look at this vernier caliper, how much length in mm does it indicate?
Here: 5.2 mm
